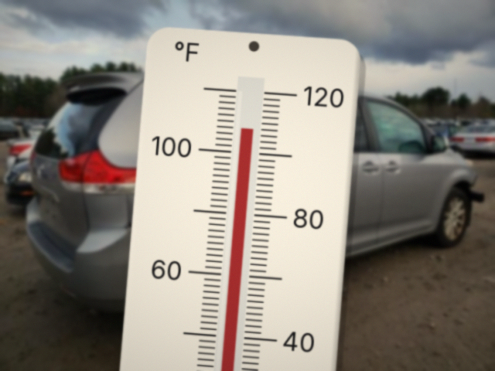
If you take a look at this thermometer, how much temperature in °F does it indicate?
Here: 108 °F
